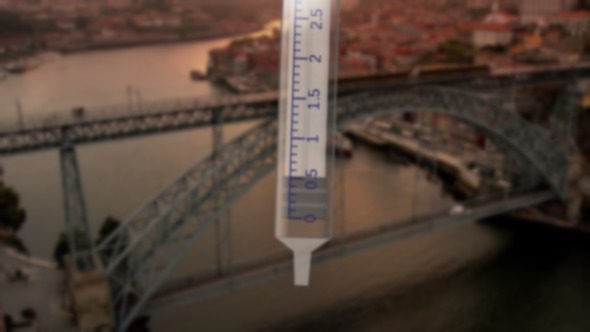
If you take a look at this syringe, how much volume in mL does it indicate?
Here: 0 mL
